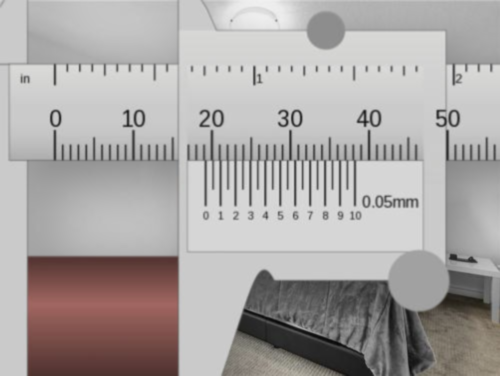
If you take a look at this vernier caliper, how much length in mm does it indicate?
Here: 19.2 mm
